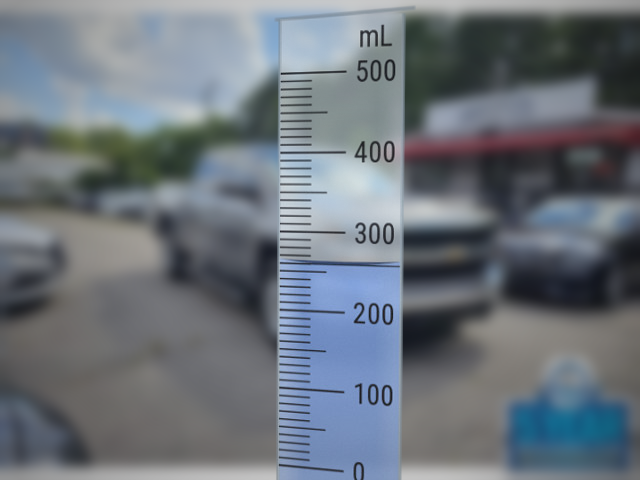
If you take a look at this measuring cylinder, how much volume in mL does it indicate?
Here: 260 mL
